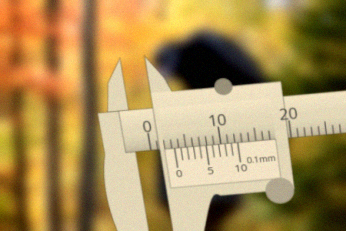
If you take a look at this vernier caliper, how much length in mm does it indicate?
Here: 3.4 mm
